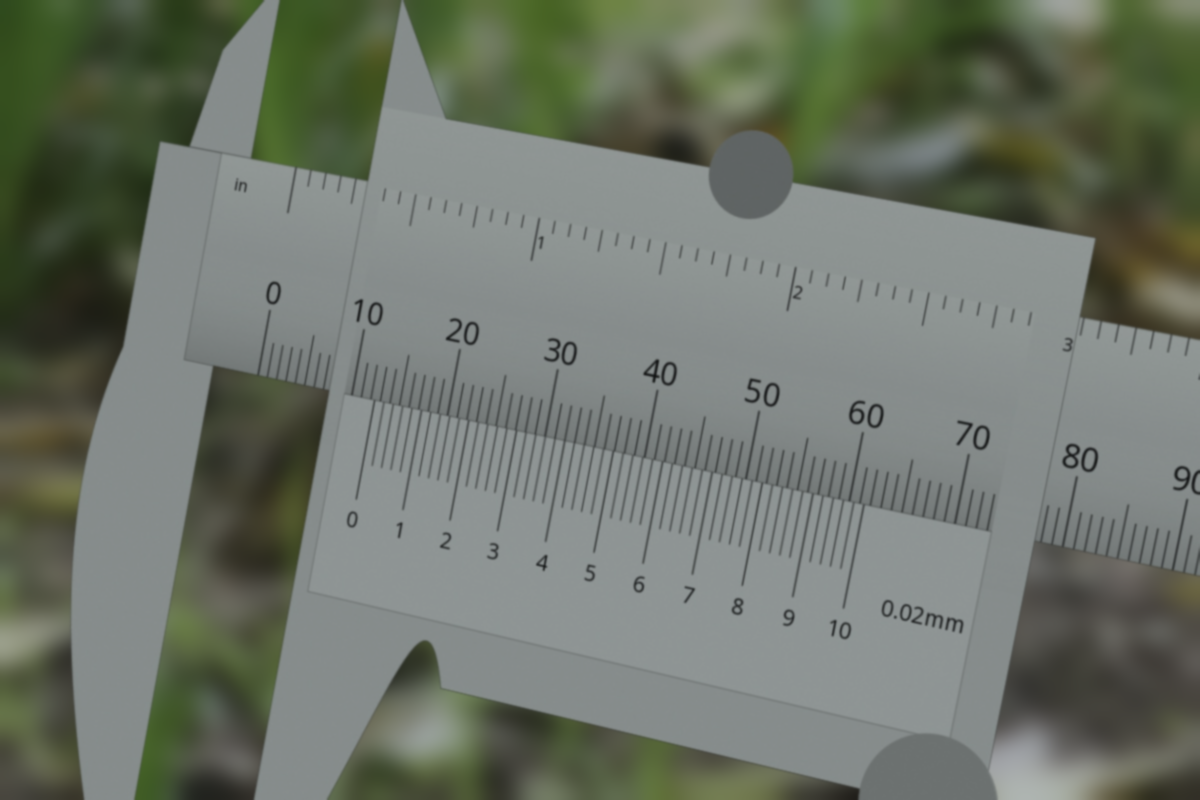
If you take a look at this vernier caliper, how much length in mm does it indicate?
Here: 12.4 mm
